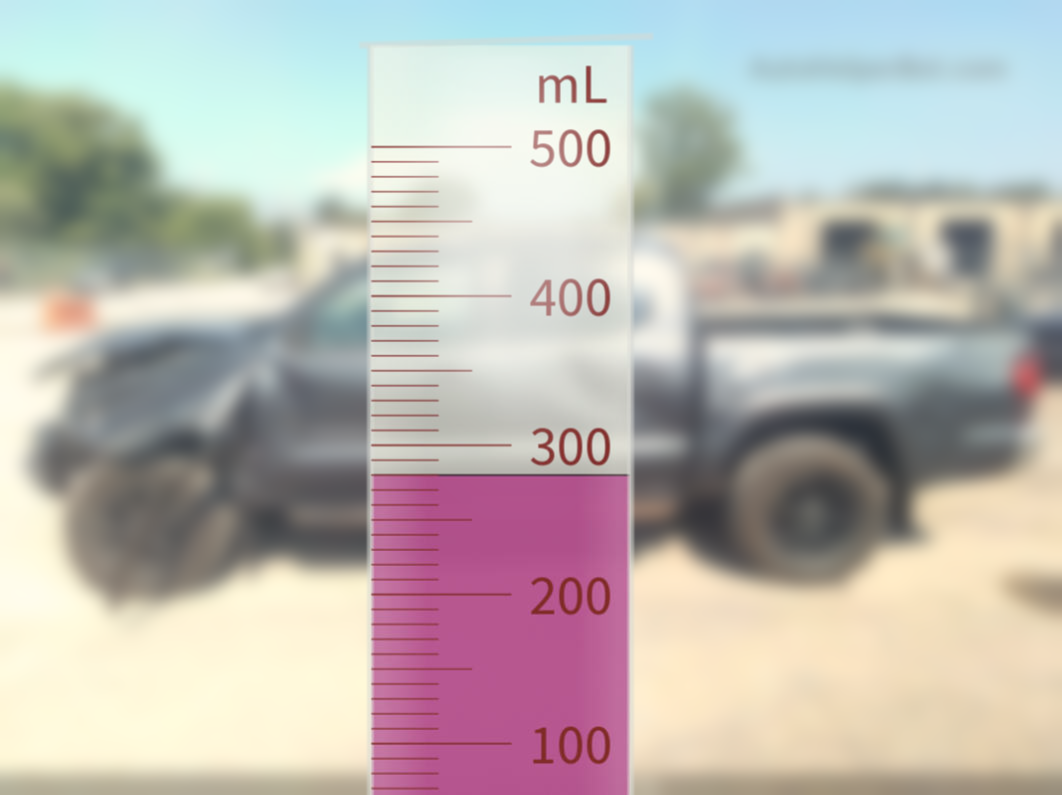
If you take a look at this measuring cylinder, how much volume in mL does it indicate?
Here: 280 mL
